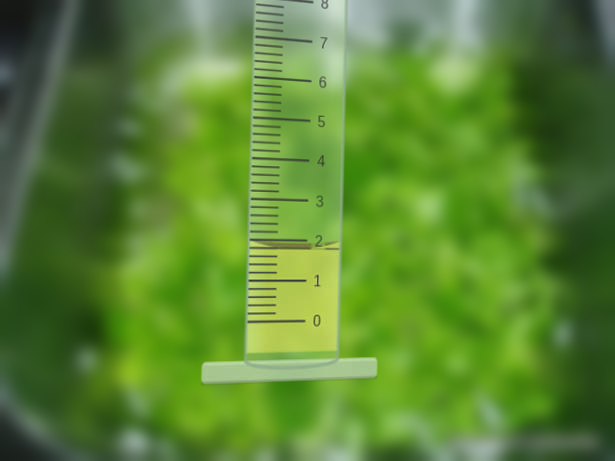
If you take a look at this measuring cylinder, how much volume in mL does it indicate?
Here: 1.8 mL
